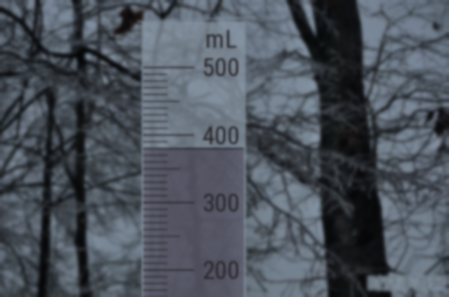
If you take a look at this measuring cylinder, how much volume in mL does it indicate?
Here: 380 mL
